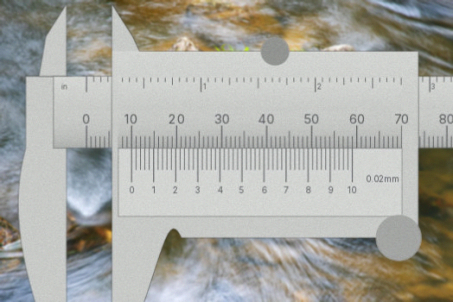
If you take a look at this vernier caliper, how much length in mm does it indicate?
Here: 10.0 mm
